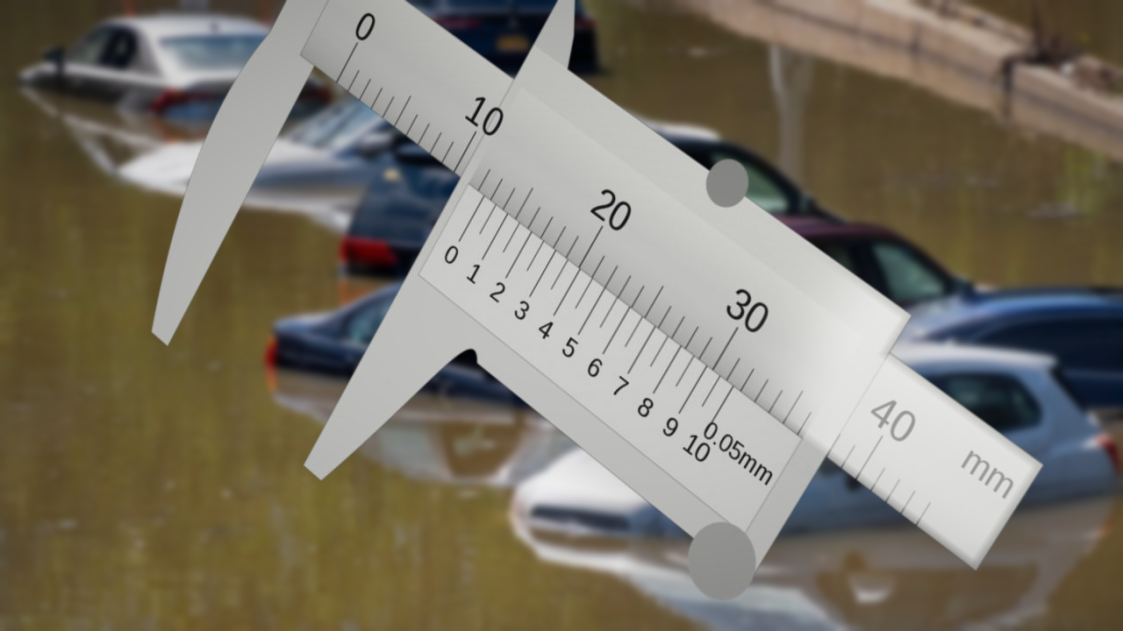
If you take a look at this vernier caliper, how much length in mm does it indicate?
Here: 12.5 mm
